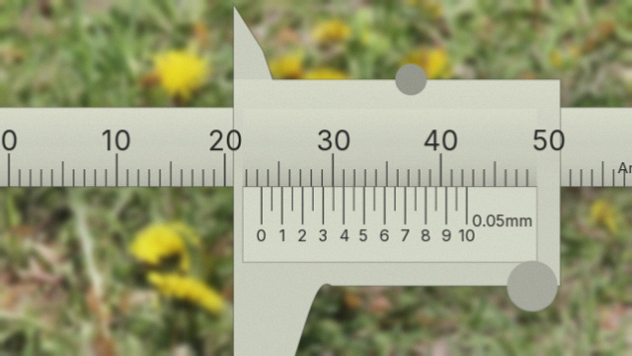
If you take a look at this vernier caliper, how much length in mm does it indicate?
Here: 23.4 mm
